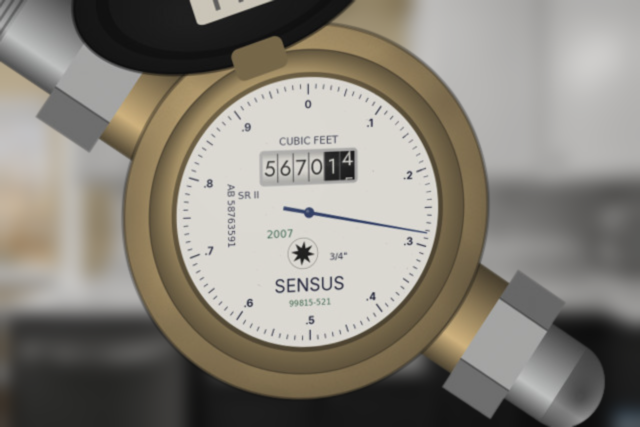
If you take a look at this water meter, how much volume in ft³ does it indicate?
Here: 567014.28 ft³
